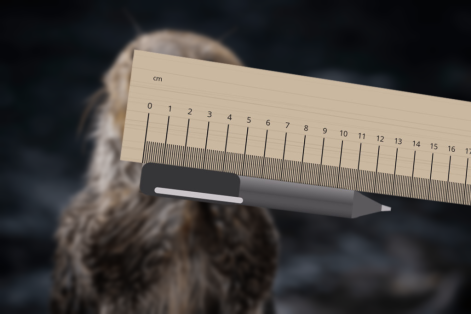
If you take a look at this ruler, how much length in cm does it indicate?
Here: 13 cm
